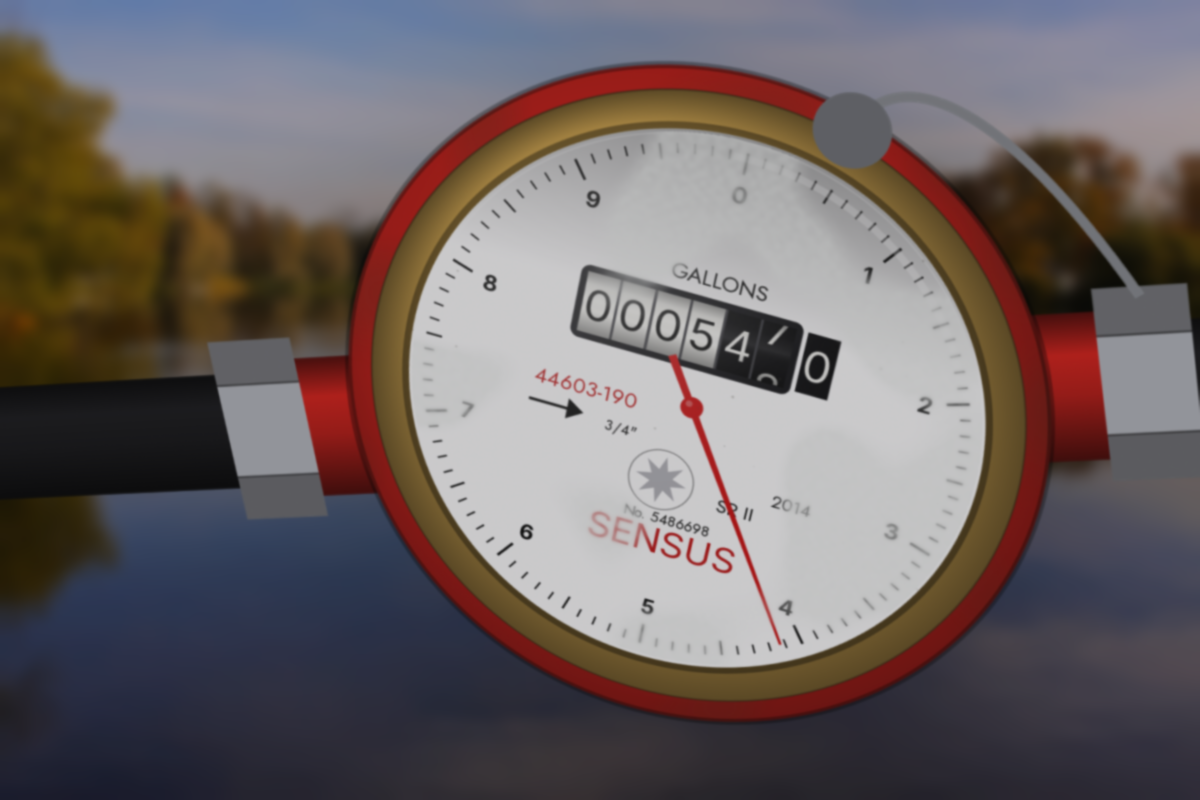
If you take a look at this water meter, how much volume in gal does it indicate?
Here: 5474.1 gal
